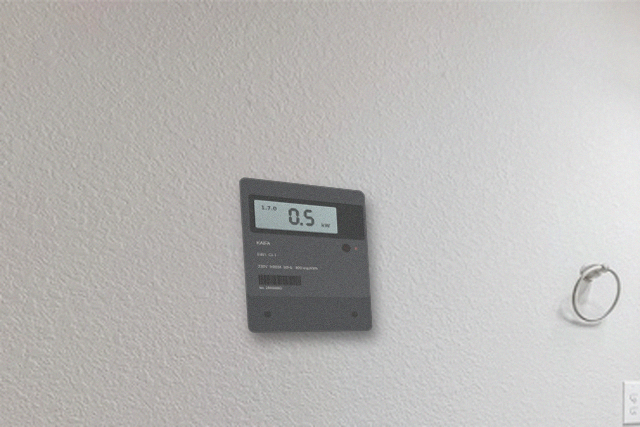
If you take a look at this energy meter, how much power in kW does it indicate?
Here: 0.5 kW
